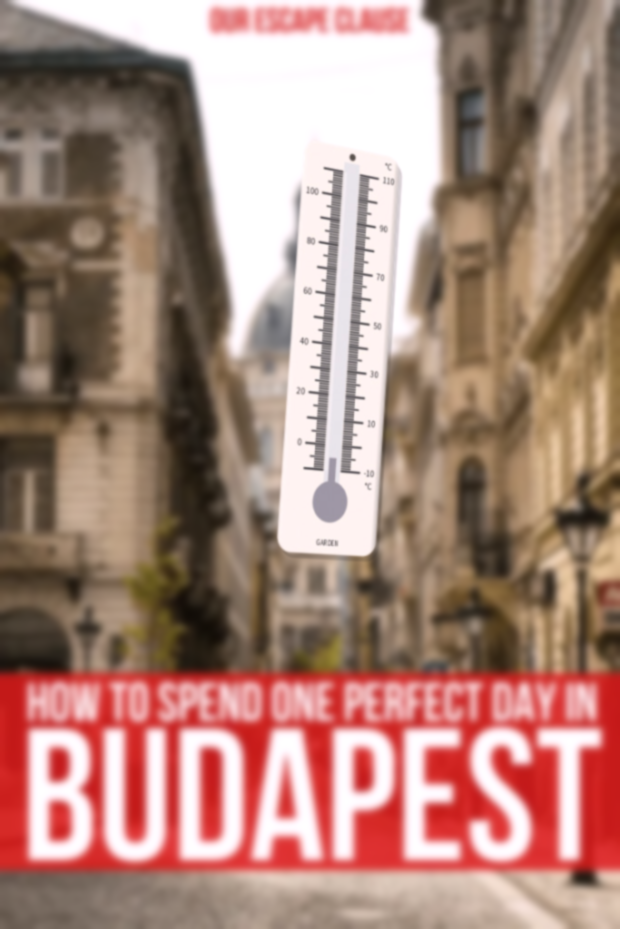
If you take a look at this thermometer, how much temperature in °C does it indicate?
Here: -5 °C
